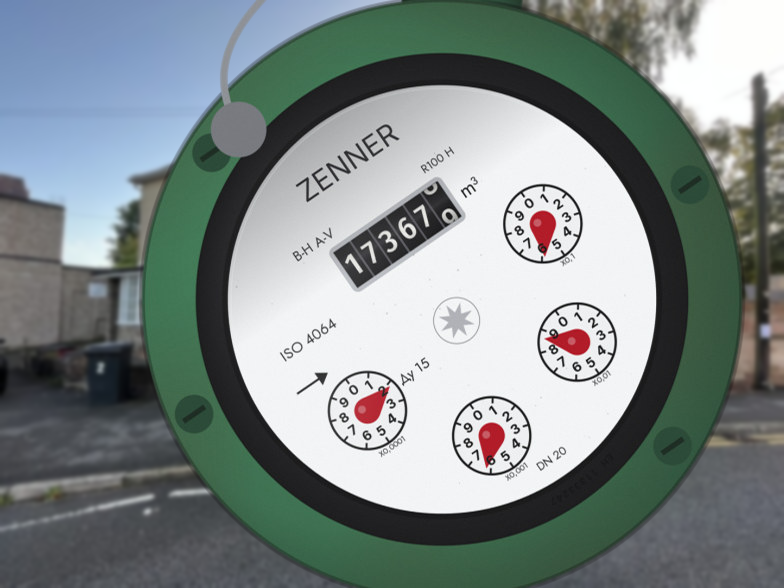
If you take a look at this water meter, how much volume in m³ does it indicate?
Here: 173678.5862 m³
